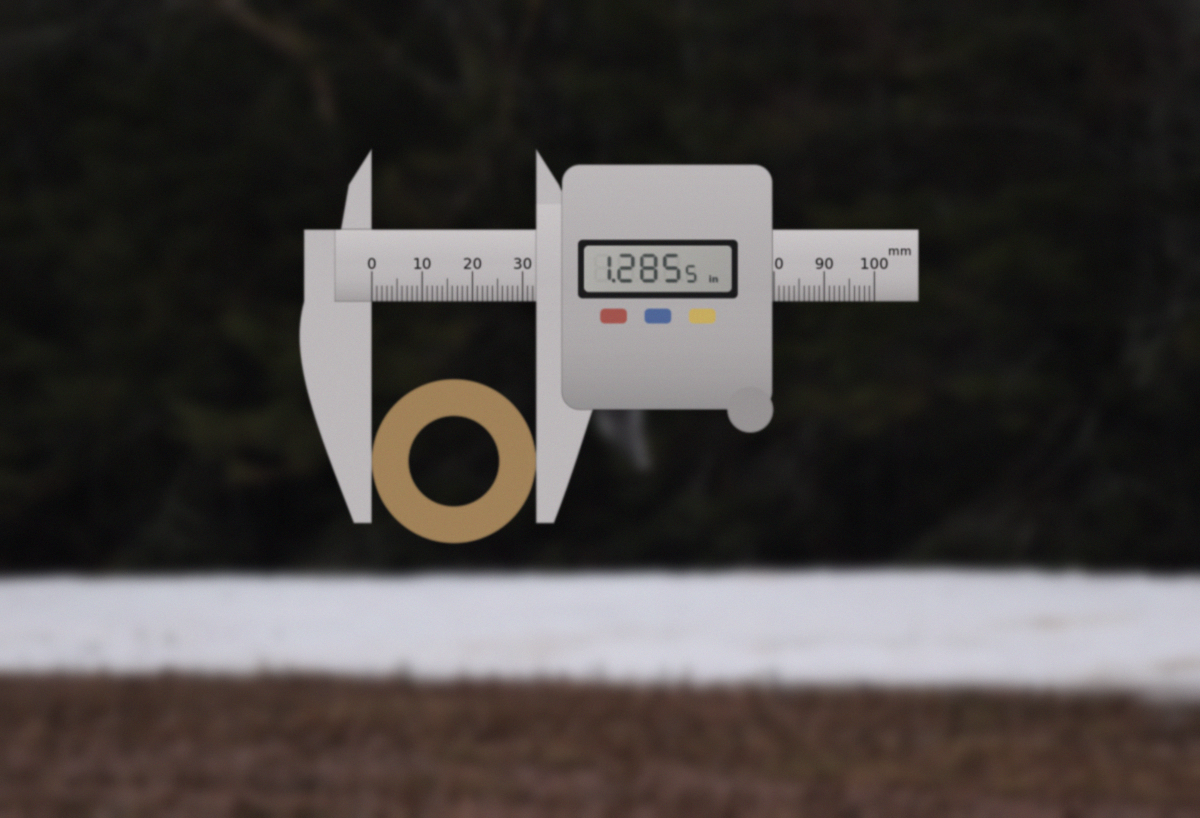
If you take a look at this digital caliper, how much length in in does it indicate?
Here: 1.2855 in
